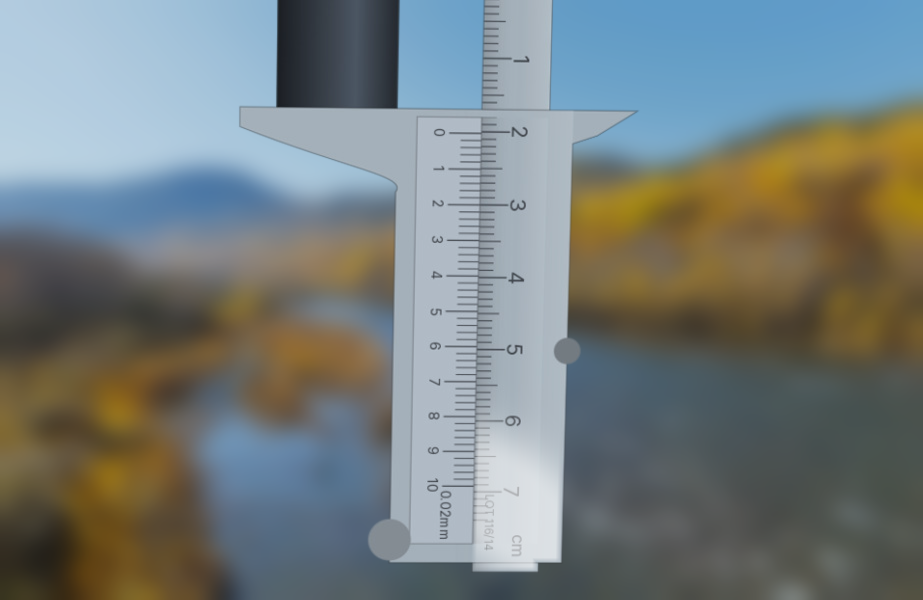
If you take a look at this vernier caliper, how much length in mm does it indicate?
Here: 20.2 mm
